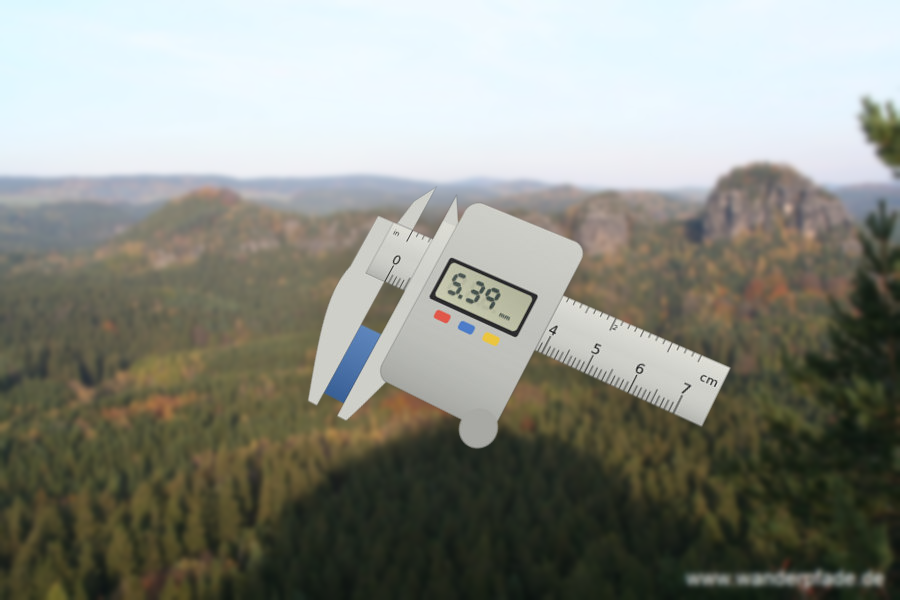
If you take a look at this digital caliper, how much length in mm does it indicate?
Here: 5.39 mm
